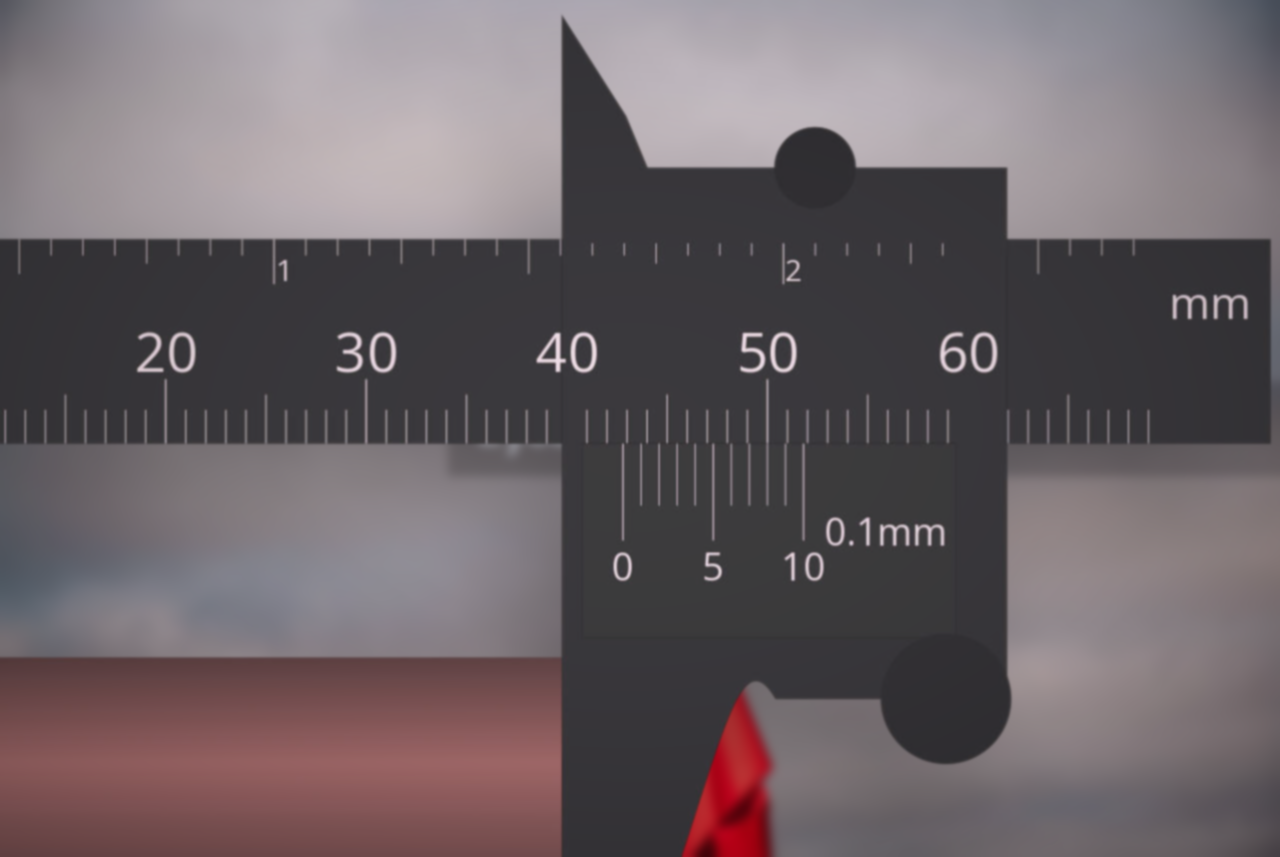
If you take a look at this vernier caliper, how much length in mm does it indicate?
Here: 42.8 mm
